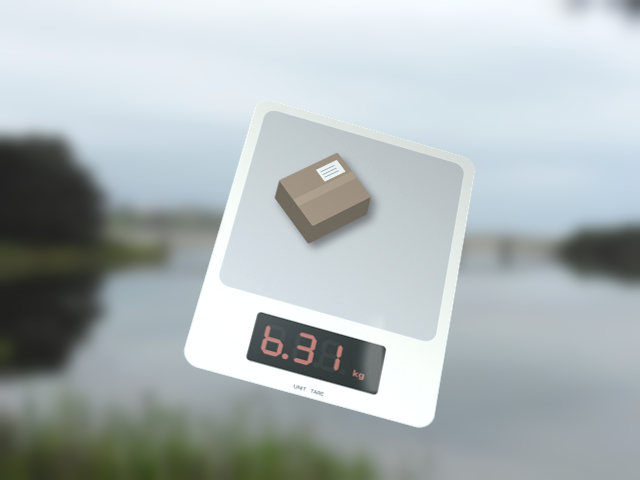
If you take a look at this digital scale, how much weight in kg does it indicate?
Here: 6.31 kg
